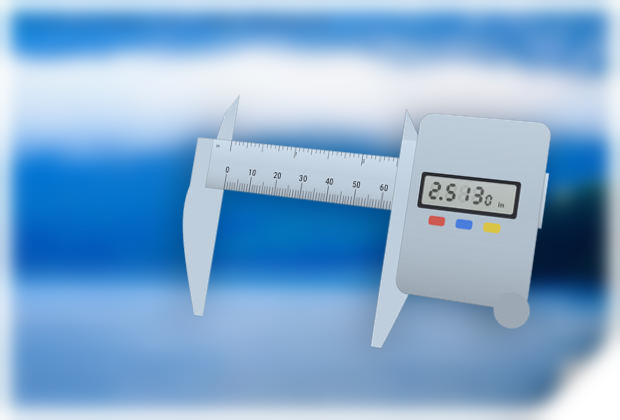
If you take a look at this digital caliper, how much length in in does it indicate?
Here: 2.5130 in
